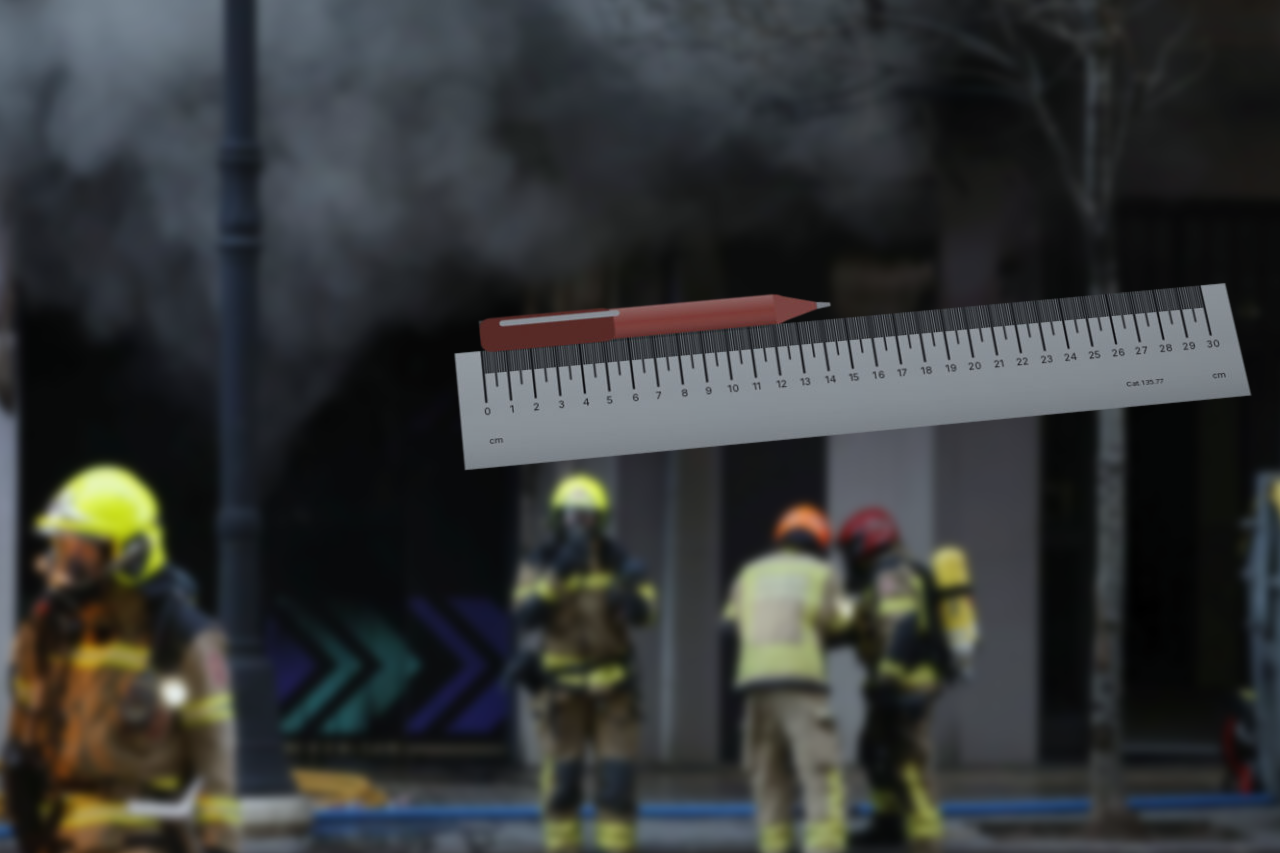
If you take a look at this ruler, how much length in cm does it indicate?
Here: 14.5 cm
